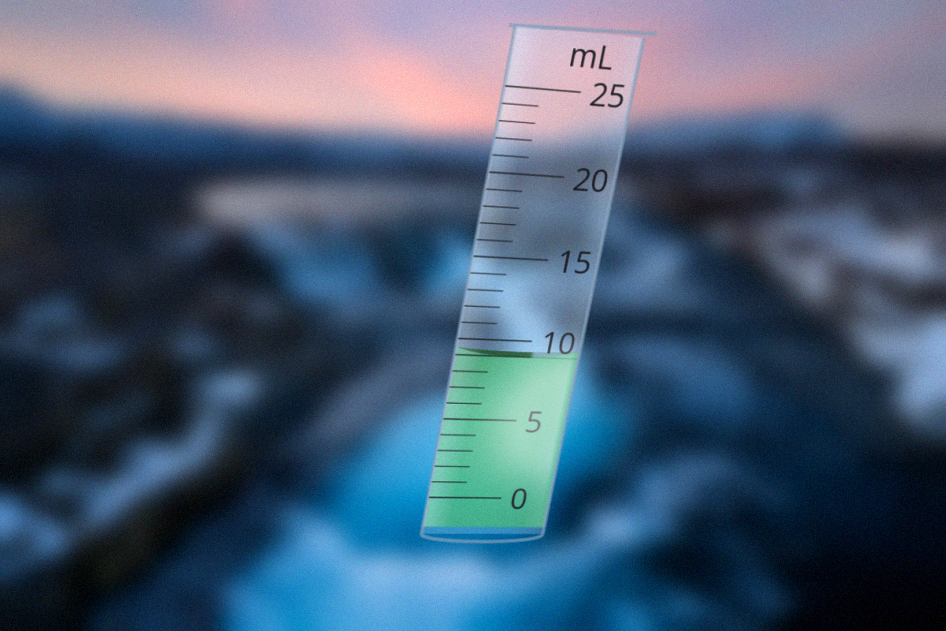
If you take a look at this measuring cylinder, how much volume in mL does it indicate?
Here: 9 mL
